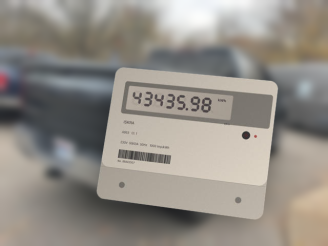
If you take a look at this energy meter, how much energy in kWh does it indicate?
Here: 43435.98 kWh
